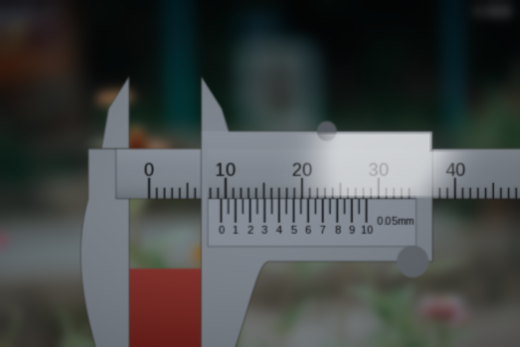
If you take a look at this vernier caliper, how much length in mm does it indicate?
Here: 9.4 mm
